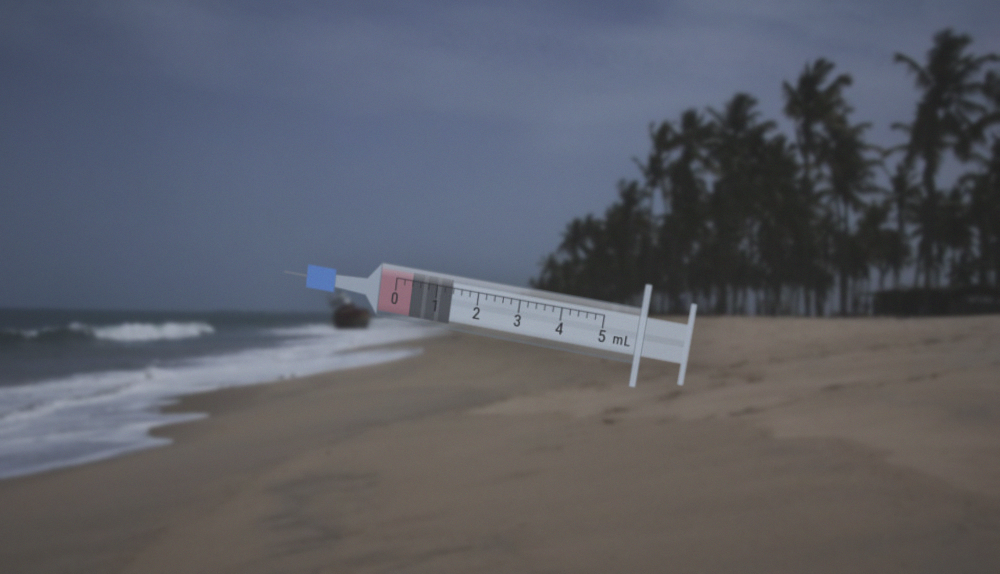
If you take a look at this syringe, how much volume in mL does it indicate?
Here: 0.4 mL
